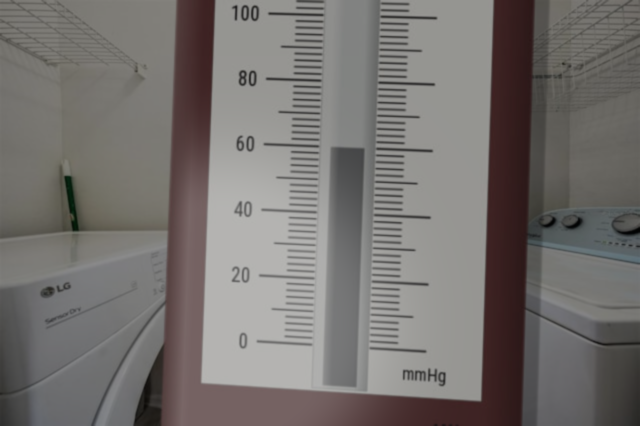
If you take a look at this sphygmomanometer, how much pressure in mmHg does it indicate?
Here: 60 mmHg
